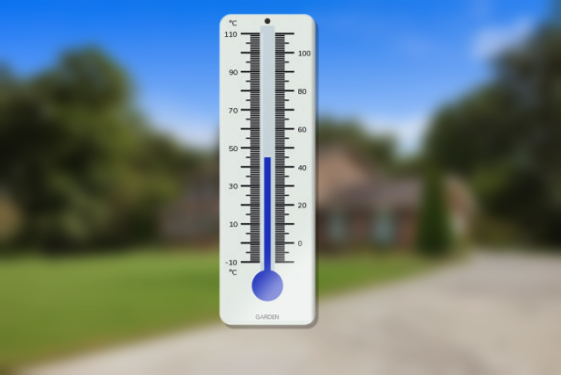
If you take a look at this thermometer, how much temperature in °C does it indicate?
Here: 45 °C
